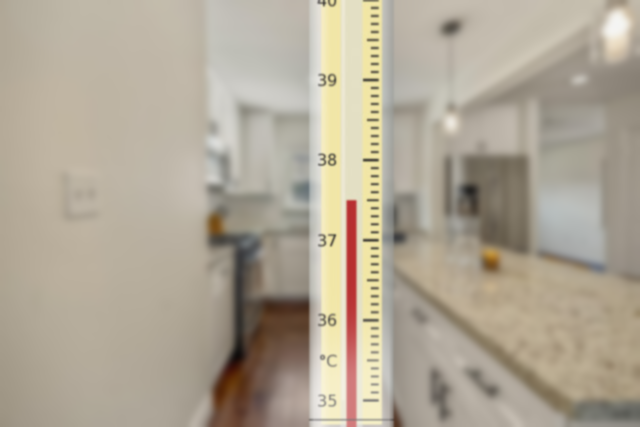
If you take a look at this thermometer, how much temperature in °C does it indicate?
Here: 37.5 °C
